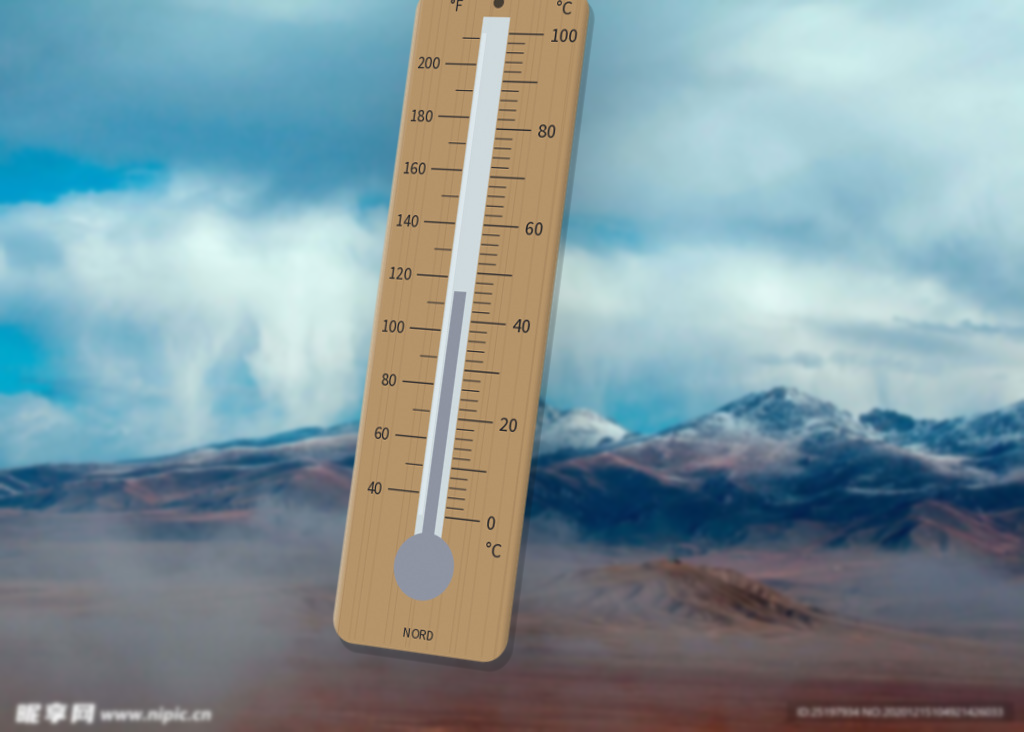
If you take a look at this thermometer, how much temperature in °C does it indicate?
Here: 46 °C
